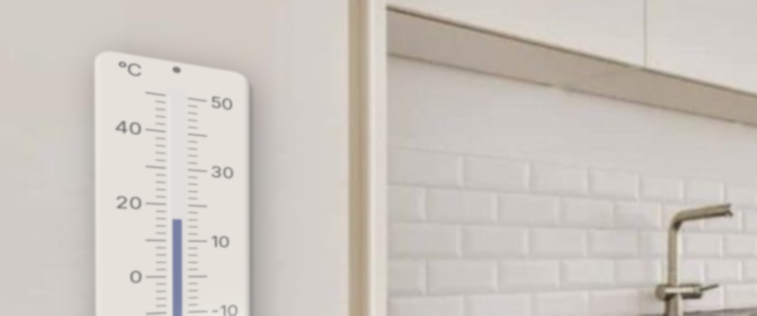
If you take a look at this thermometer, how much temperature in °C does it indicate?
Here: 16 °C
